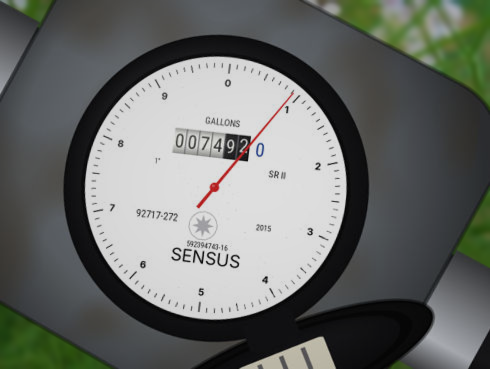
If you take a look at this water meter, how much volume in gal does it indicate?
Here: 74920.9 gal
